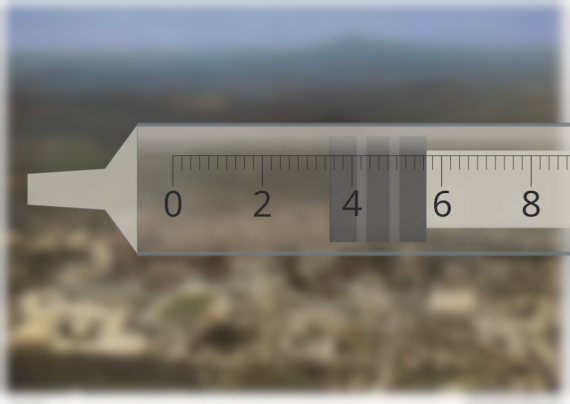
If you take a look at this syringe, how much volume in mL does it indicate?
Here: 3.5 mL
